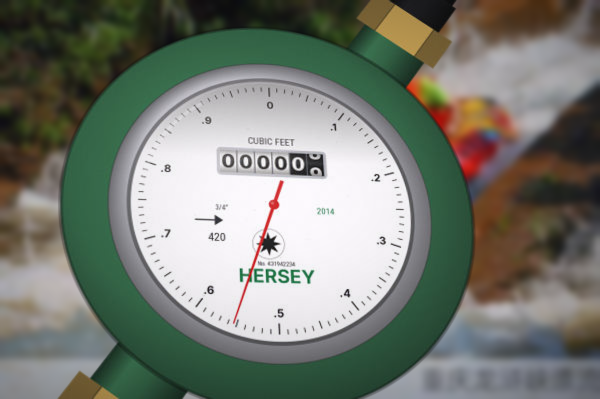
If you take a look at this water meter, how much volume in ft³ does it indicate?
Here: 8.55 ft³
